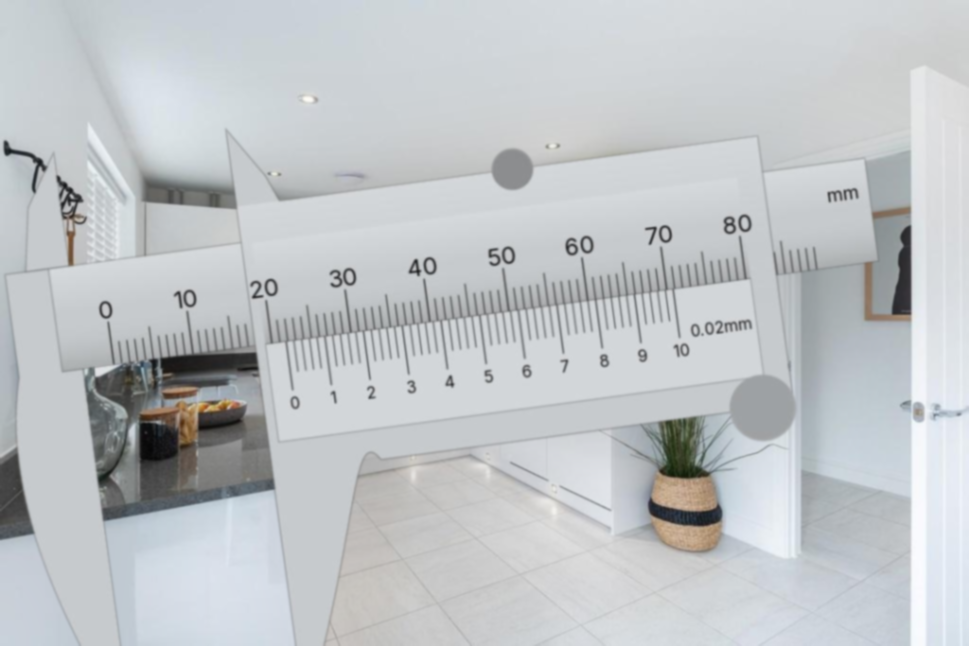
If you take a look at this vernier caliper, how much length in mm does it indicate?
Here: 21.8 mm
